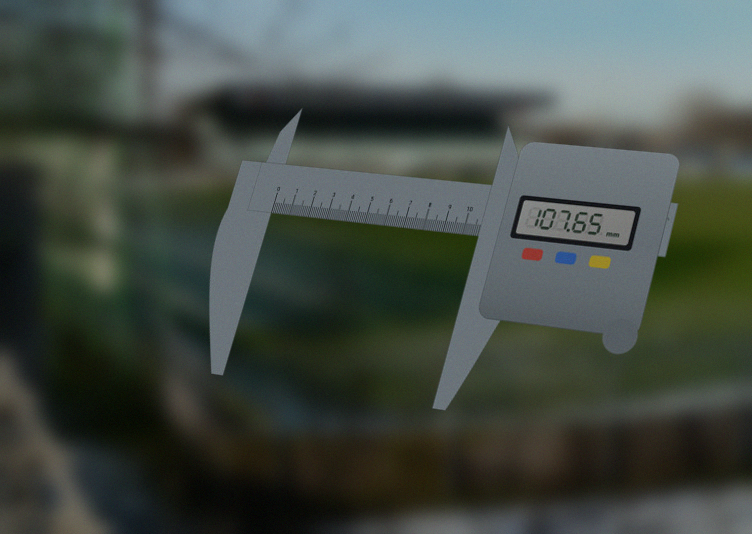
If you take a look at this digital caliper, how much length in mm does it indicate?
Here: 107.65 mm
